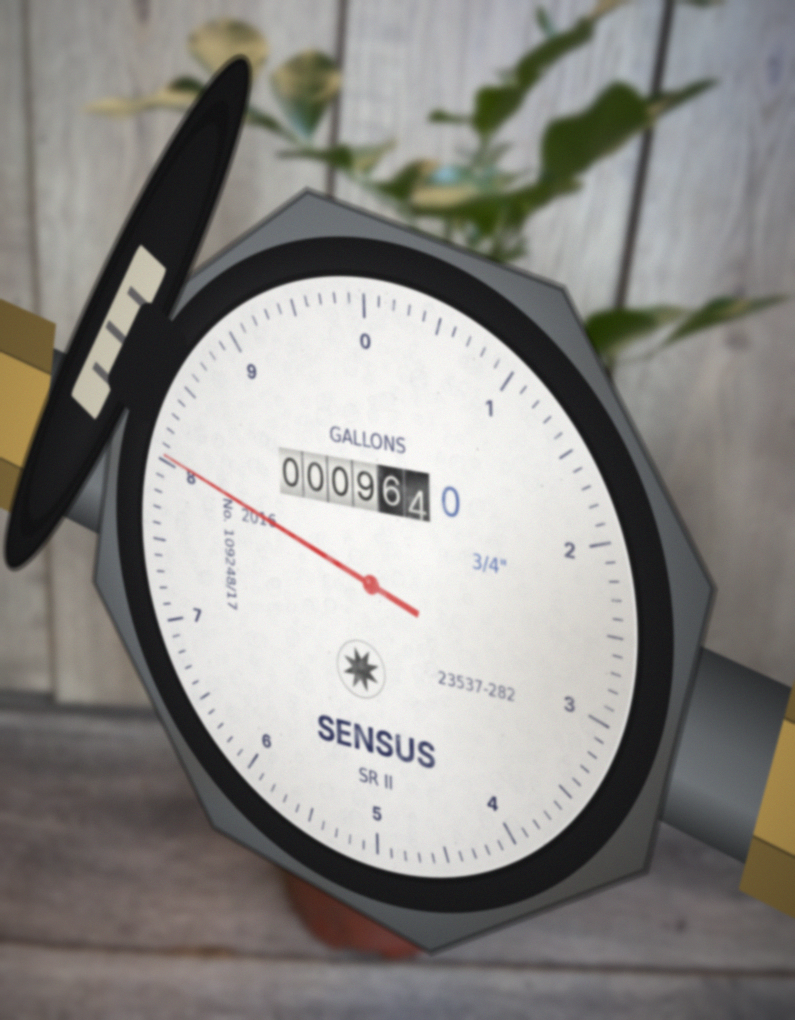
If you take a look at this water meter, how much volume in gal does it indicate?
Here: 9638.0 gal
